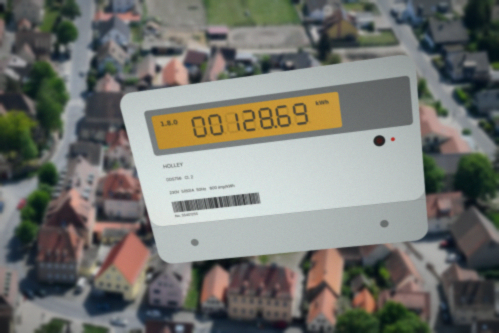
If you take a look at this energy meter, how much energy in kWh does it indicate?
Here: 128.69 kWh
